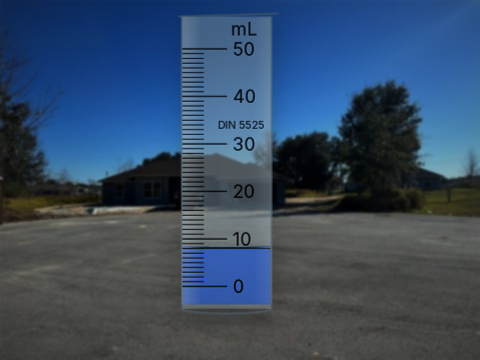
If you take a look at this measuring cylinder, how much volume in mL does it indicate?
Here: 8 mL
